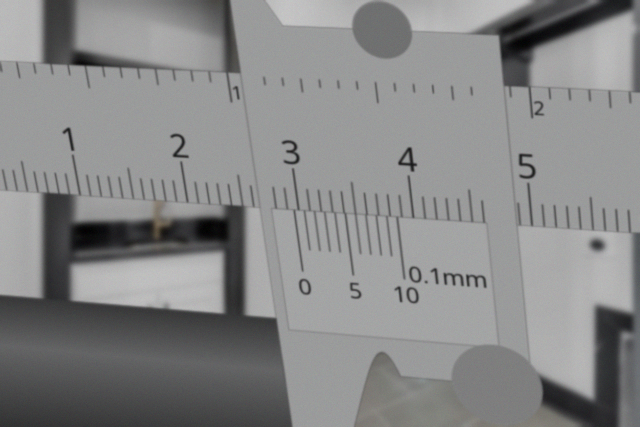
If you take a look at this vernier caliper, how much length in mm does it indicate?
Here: 29.6 mm
